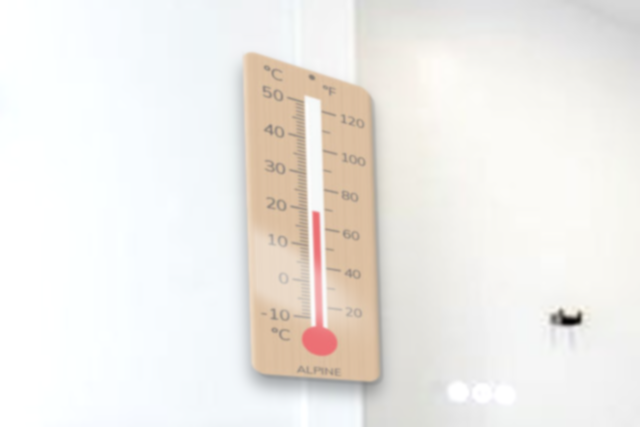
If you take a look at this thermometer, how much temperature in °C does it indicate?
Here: 20 °C
